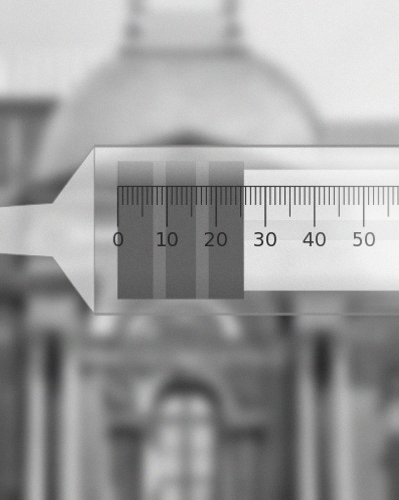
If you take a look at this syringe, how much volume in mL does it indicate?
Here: 0 mL
